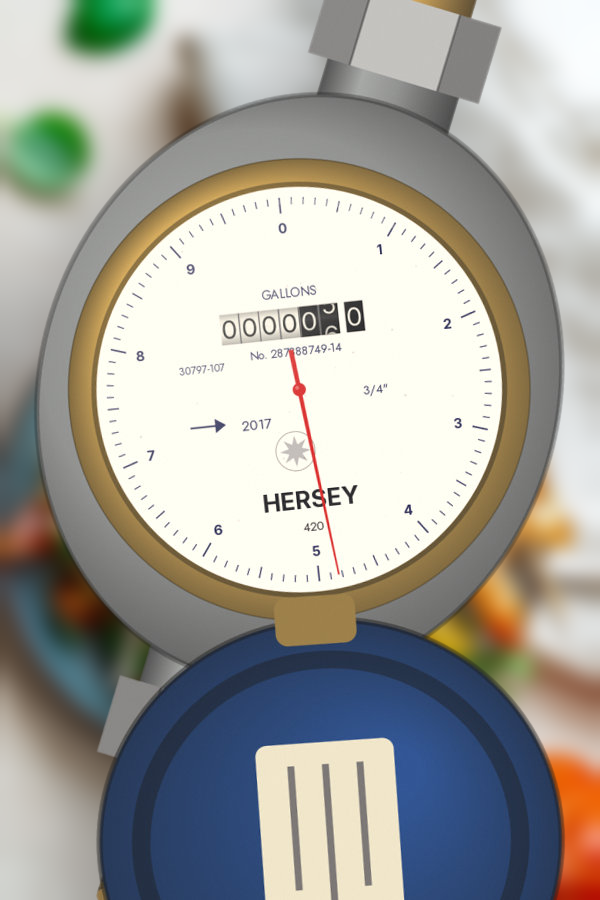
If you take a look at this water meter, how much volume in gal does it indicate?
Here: 54.8 gal
